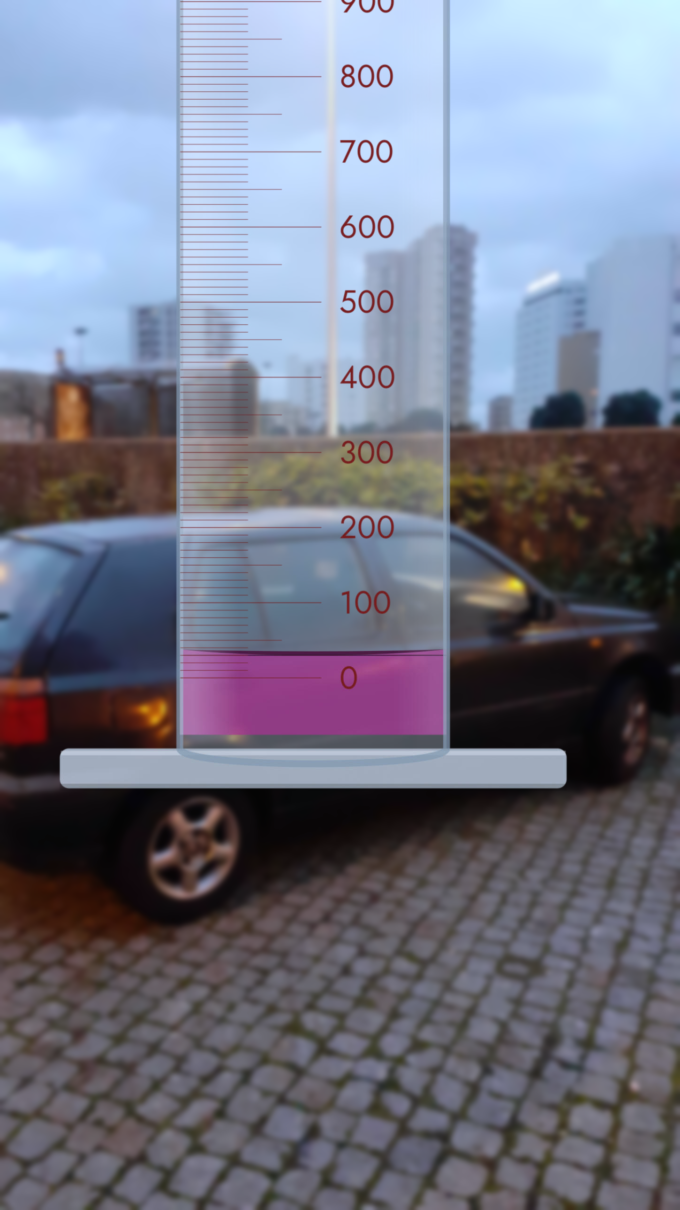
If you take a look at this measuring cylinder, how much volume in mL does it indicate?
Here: 30 mL
